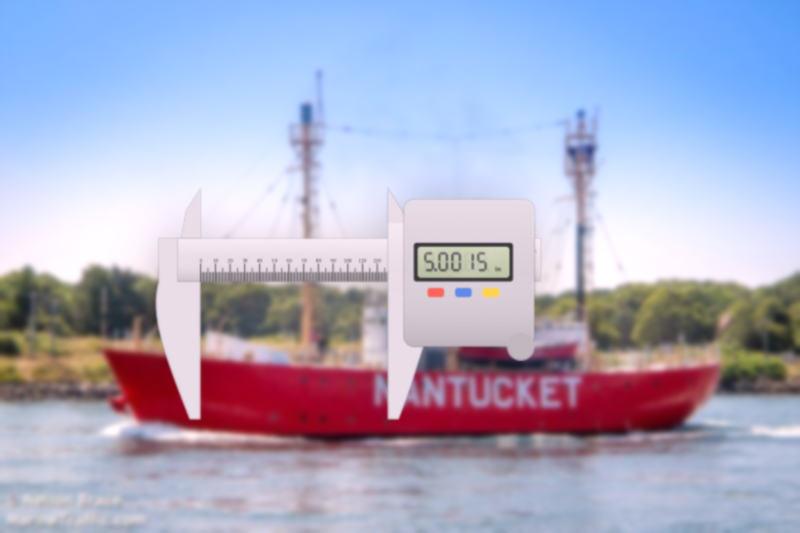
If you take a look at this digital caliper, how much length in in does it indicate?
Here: 5.0015 in
